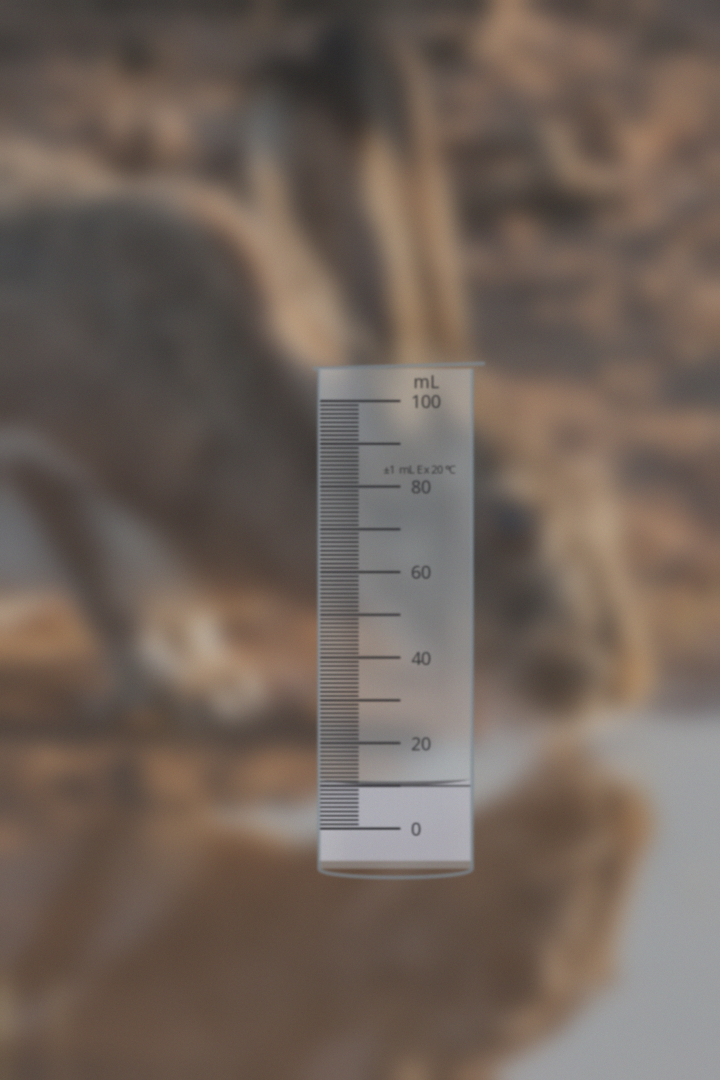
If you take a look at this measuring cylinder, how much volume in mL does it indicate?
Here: 10 mL
